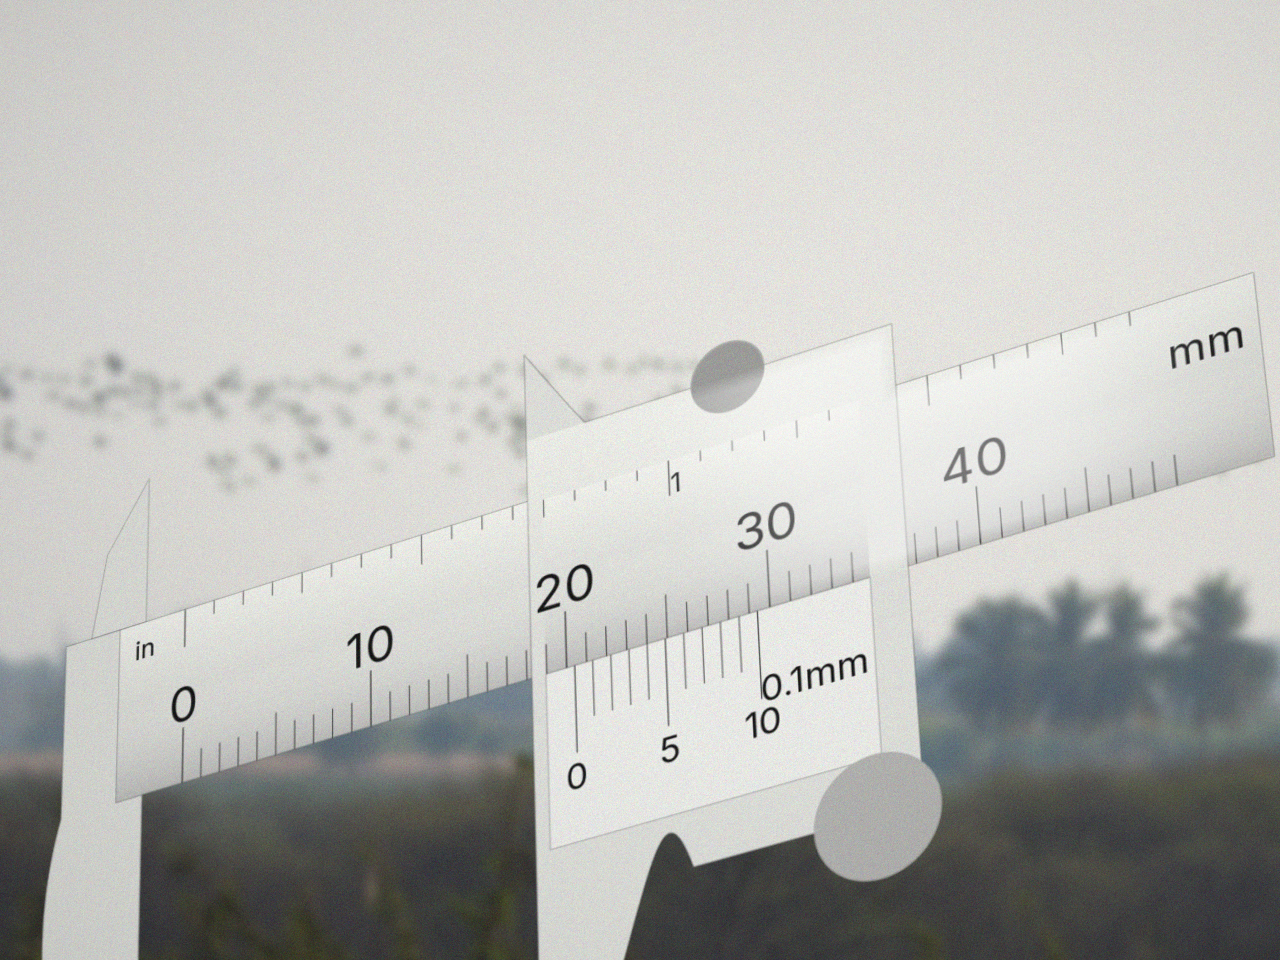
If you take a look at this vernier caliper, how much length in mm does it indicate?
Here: 20.4 mm
